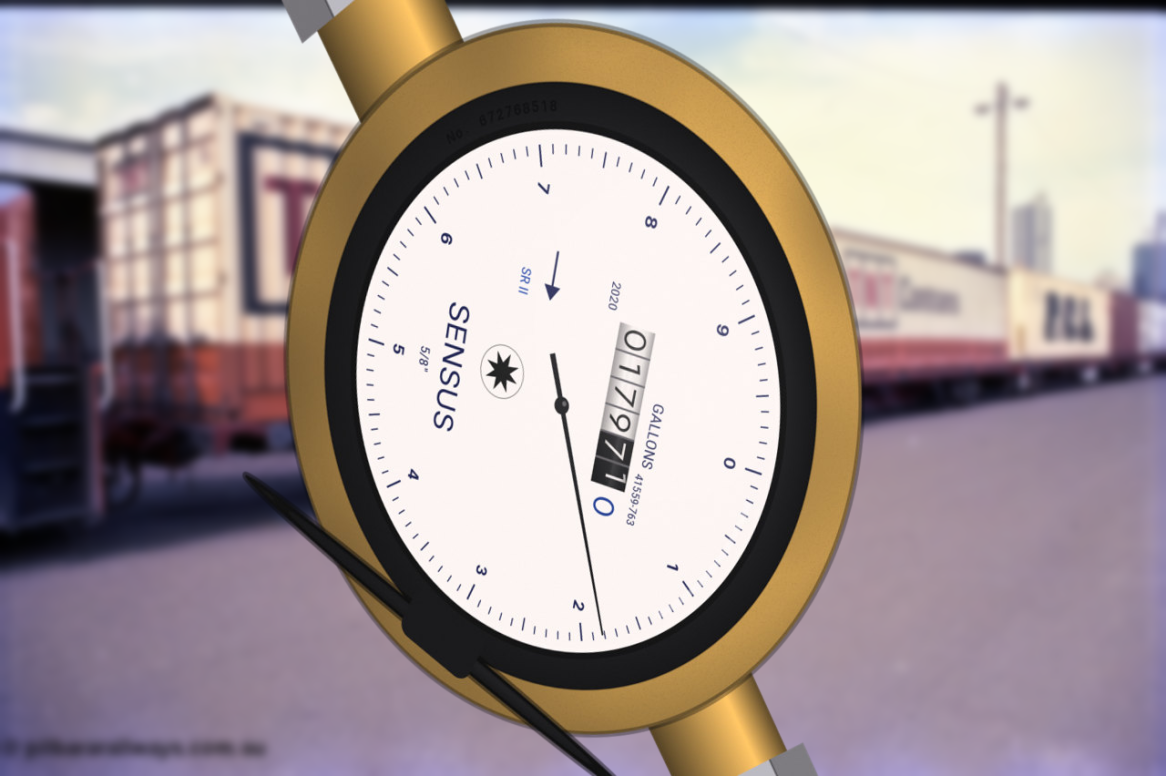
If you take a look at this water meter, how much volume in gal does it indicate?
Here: 179711.8 gal
